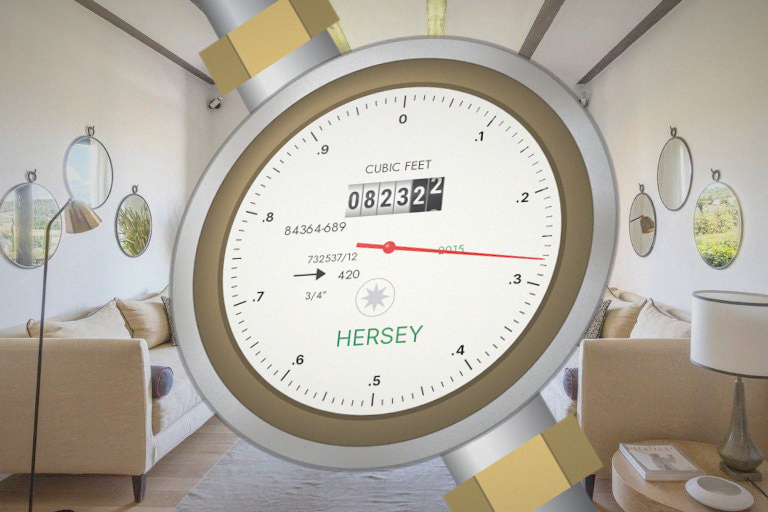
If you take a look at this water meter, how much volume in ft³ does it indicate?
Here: 82322.27 ft³
